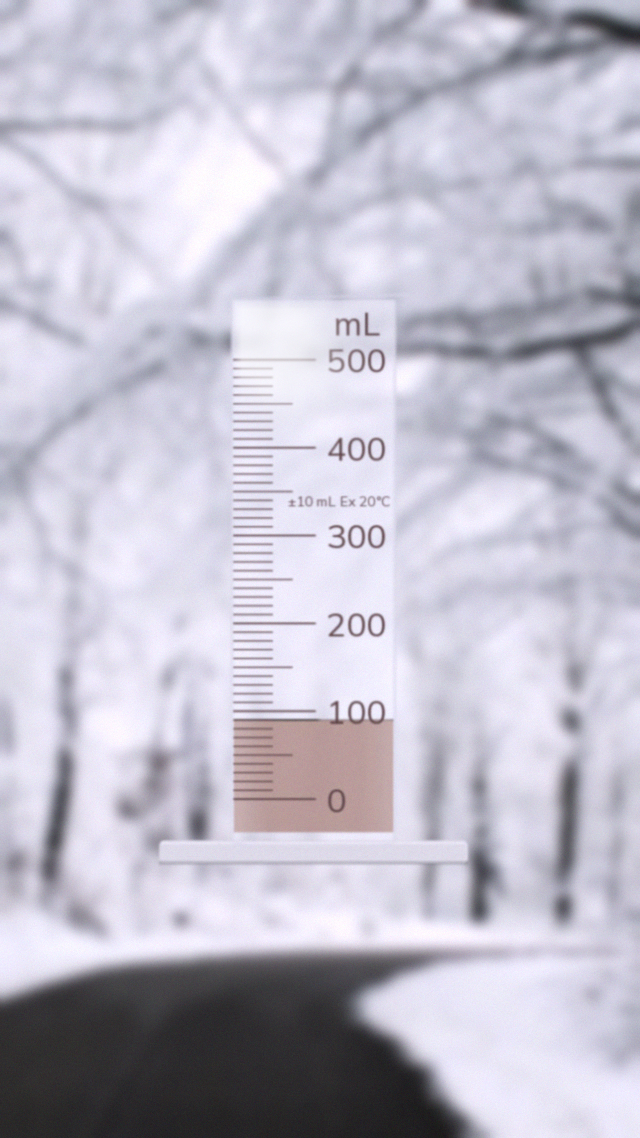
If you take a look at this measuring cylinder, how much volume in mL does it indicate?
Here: 90 mL
